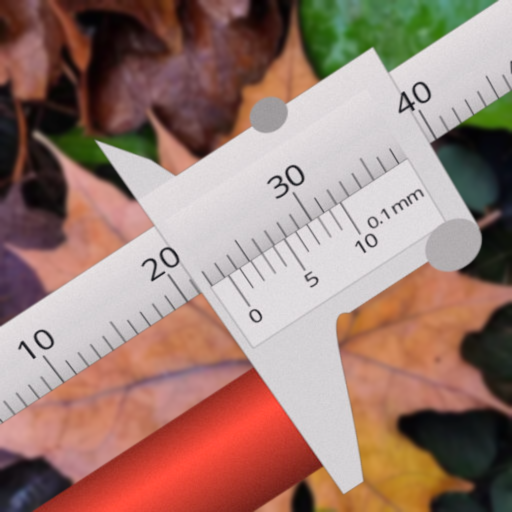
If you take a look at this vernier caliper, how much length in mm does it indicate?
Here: 23.3 mm
